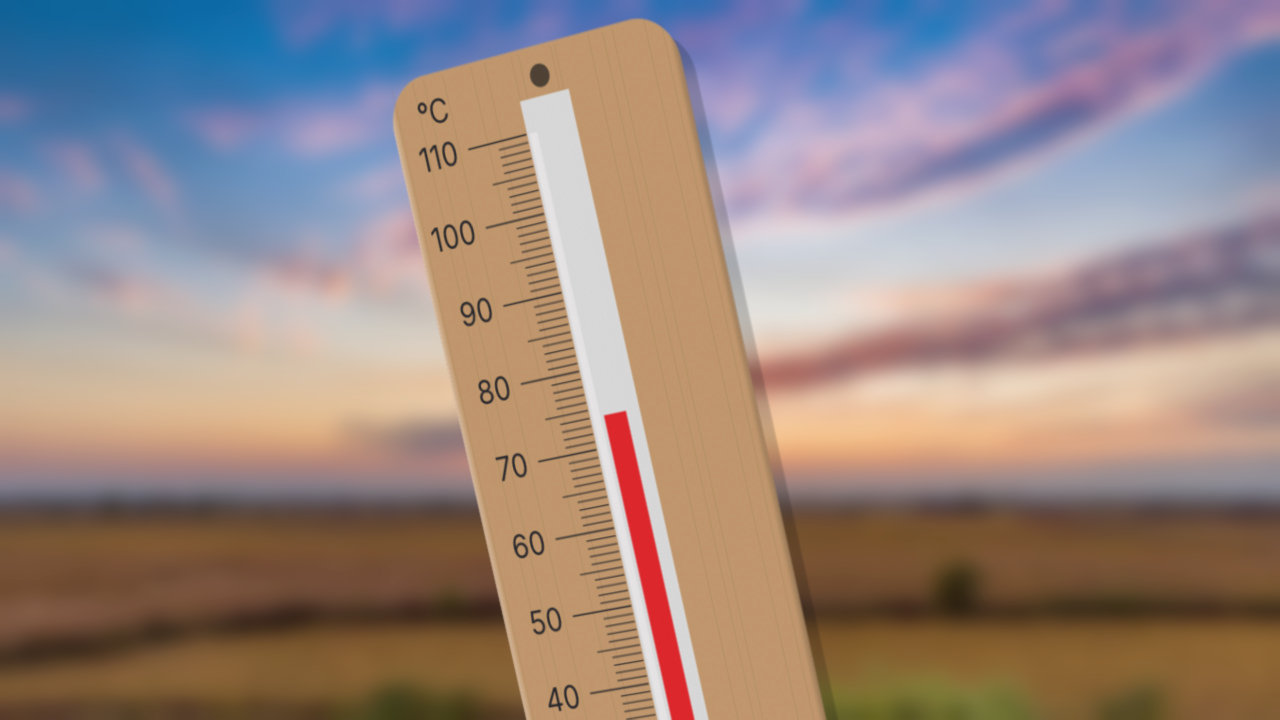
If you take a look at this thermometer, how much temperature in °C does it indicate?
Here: 74 °C
